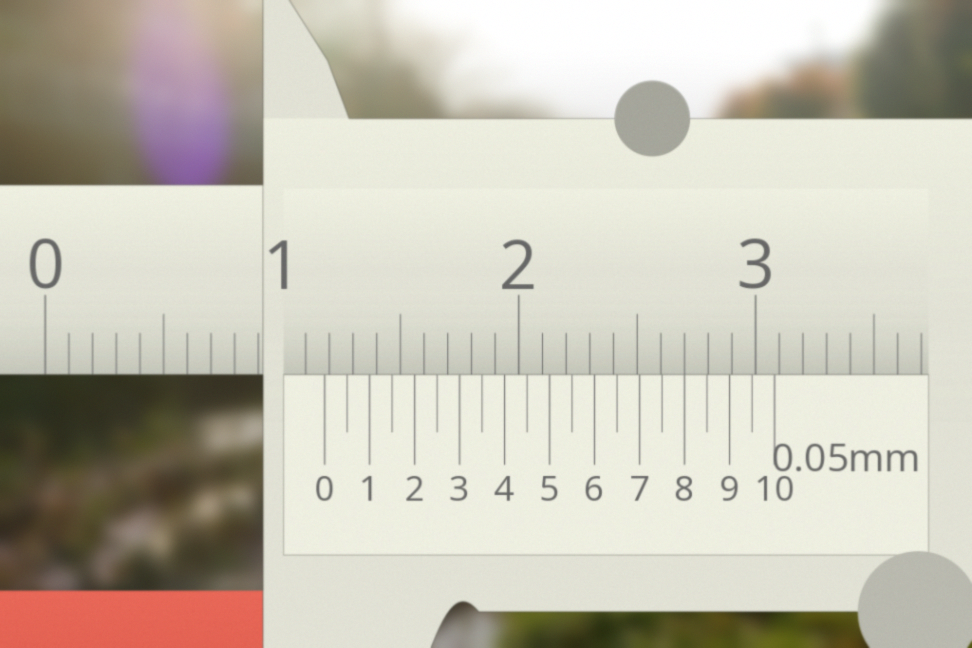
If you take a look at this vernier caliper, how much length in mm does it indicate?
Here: 11.8 mm
